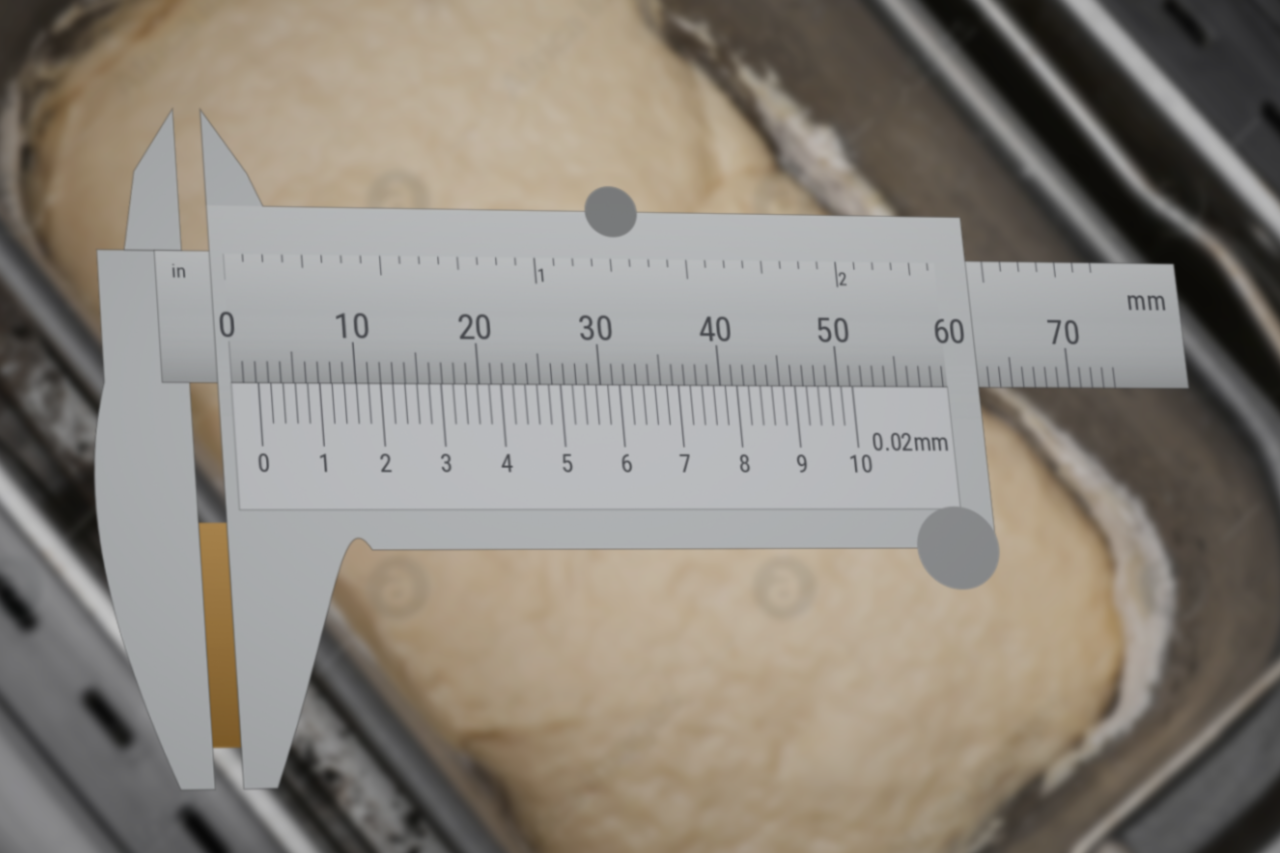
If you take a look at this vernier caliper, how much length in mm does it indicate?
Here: 2.2 mm
